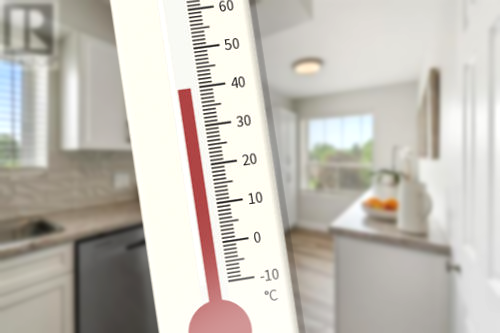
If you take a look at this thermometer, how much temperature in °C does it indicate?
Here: 40 °C
